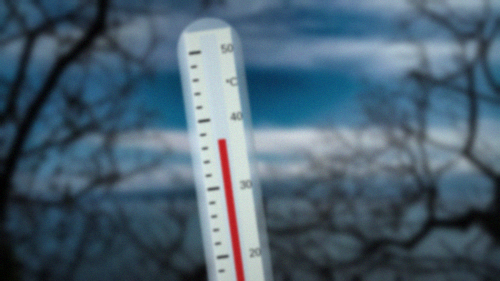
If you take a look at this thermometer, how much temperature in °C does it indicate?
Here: 37 °C
